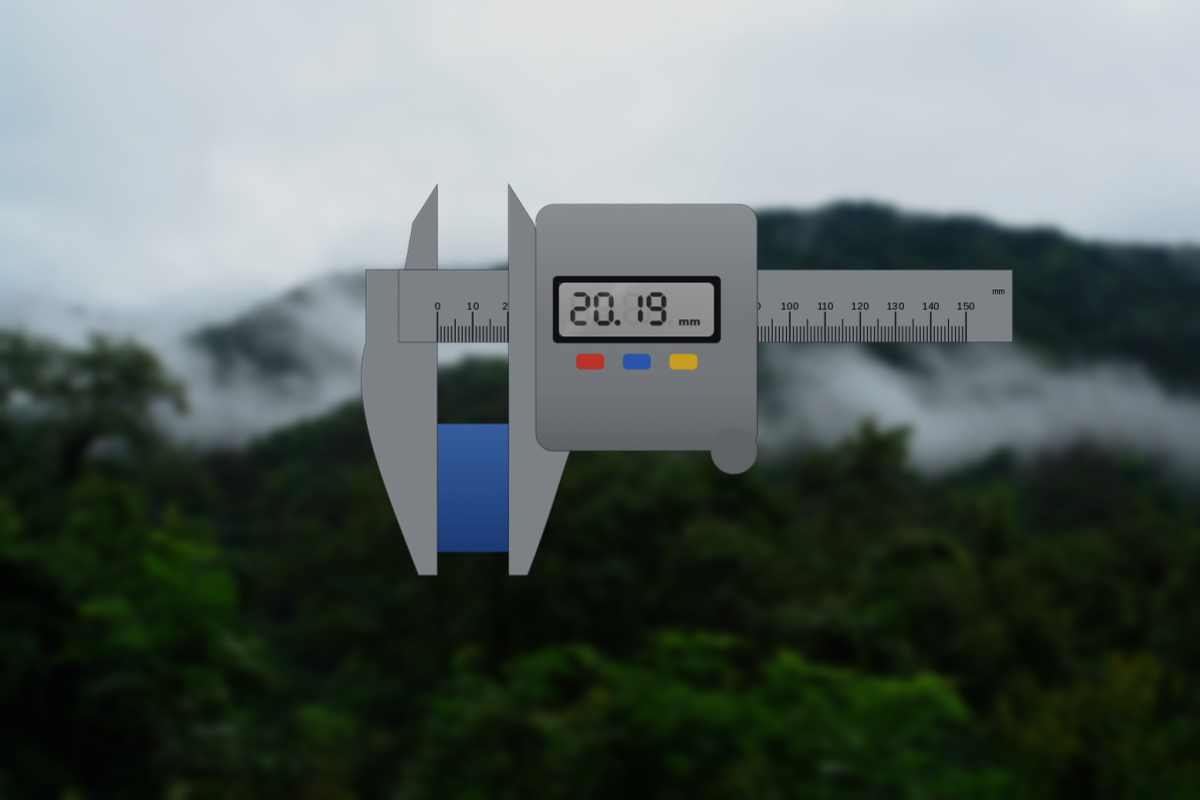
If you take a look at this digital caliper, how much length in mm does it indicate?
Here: 20.19 mm
